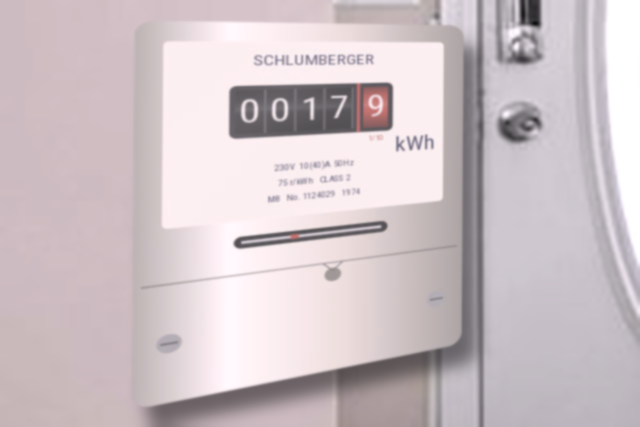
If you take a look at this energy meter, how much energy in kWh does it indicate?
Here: 17.9 kWh
